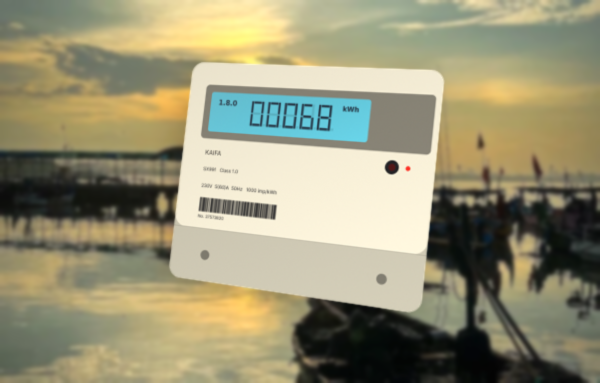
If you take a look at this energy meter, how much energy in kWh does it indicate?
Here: 68 kWh
